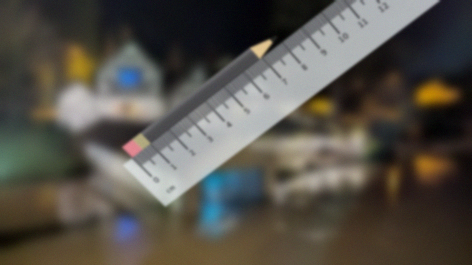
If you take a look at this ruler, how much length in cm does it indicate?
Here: 8 cm
